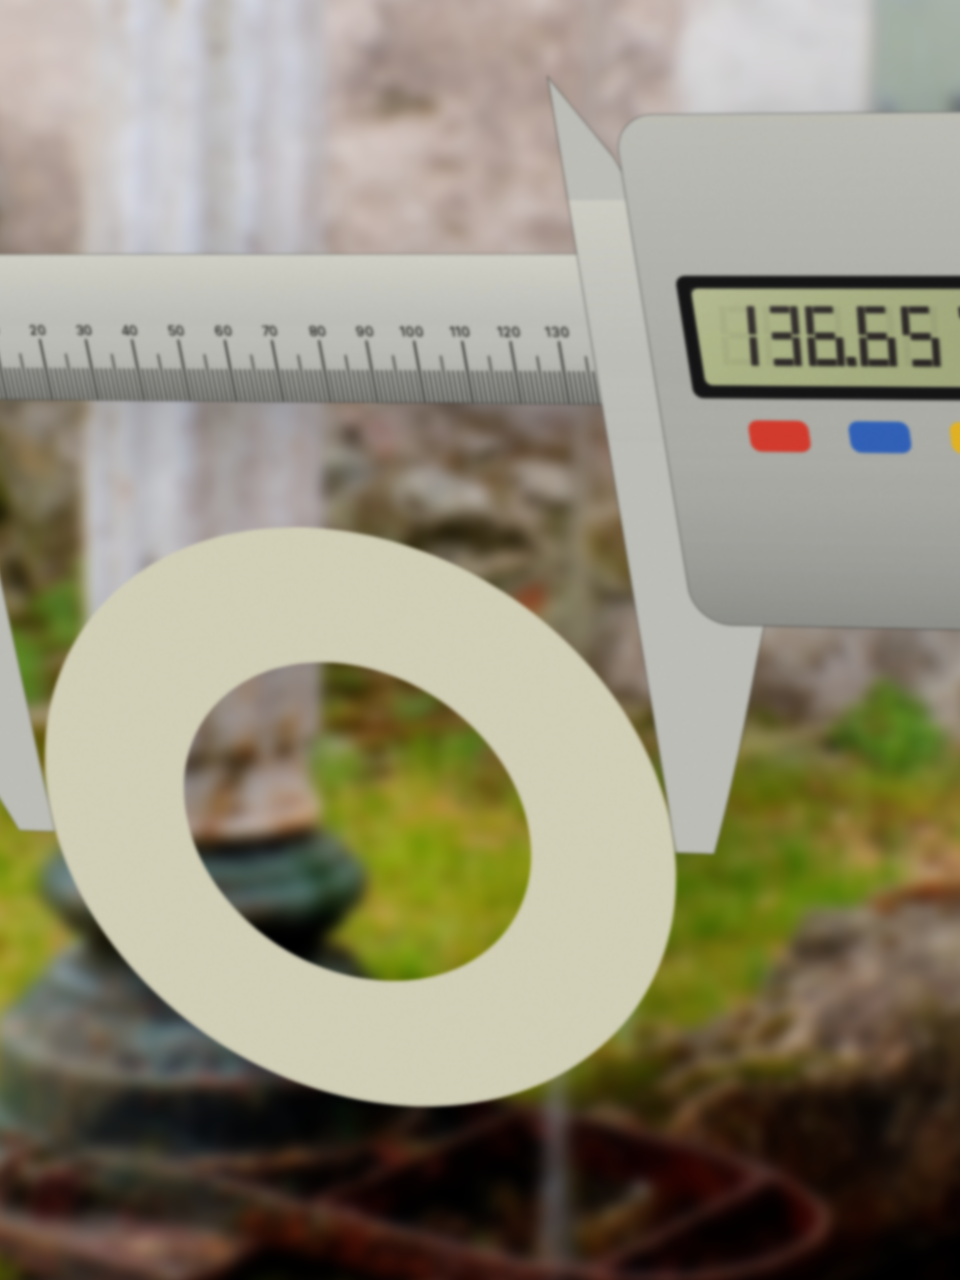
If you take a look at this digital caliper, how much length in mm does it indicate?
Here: 136.65 mm
